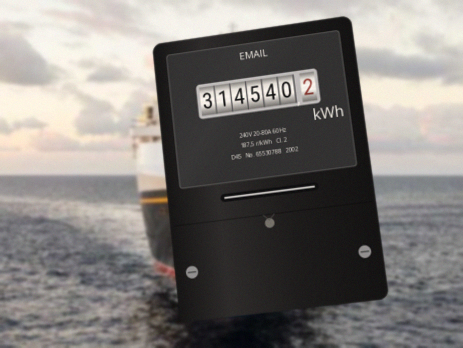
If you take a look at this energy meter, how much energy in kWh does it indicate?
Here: 314540.2 kWh
